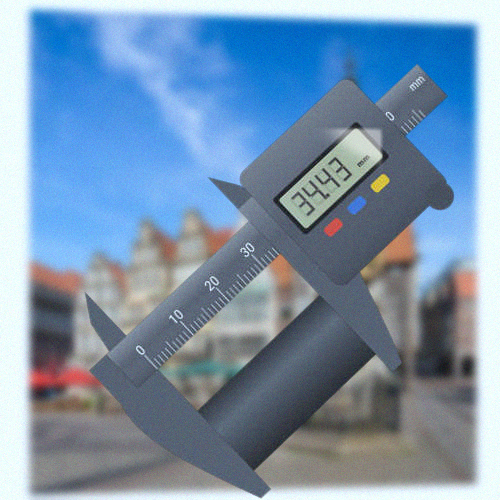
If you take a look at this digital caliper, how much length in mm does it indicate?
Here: 34.43 mm
